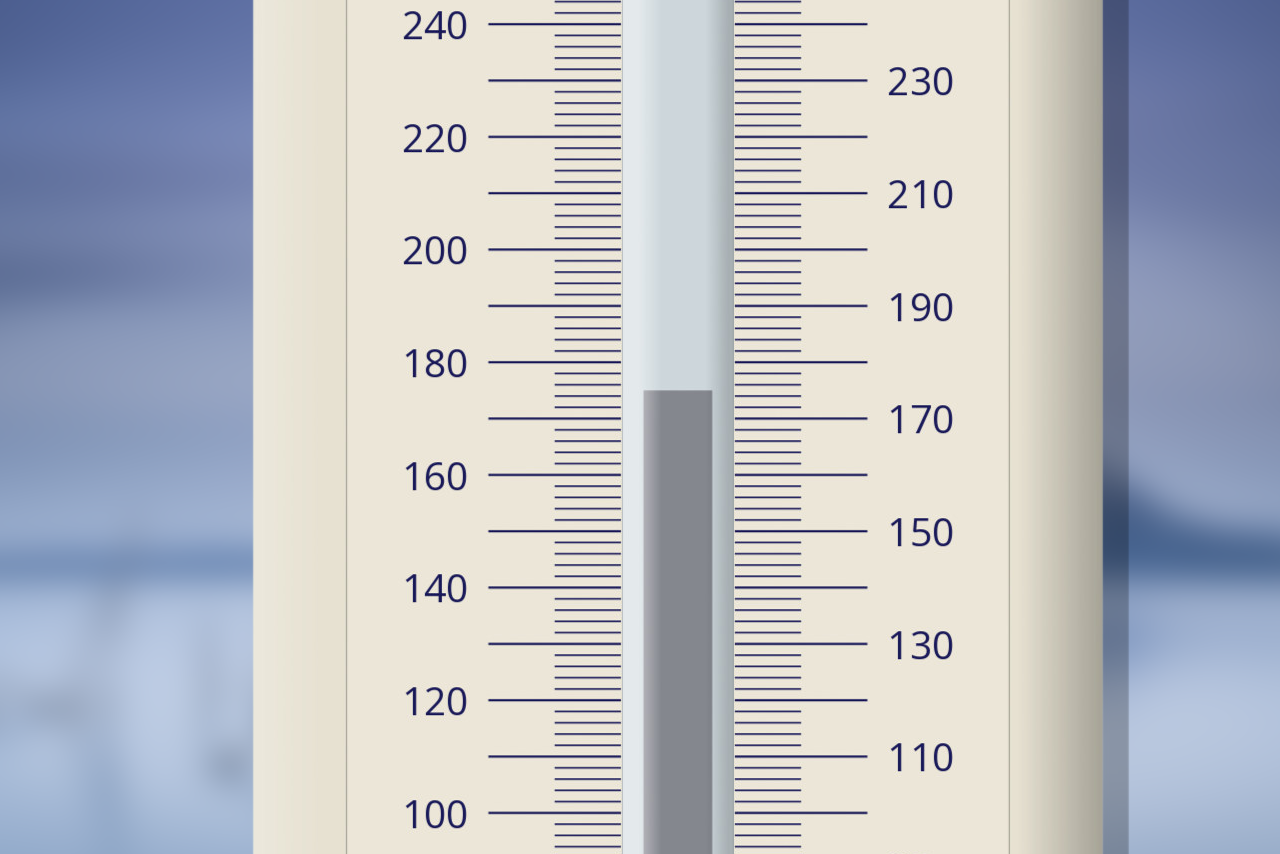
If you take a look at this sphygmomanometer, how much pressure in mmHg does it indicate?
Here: 175 mmHg
